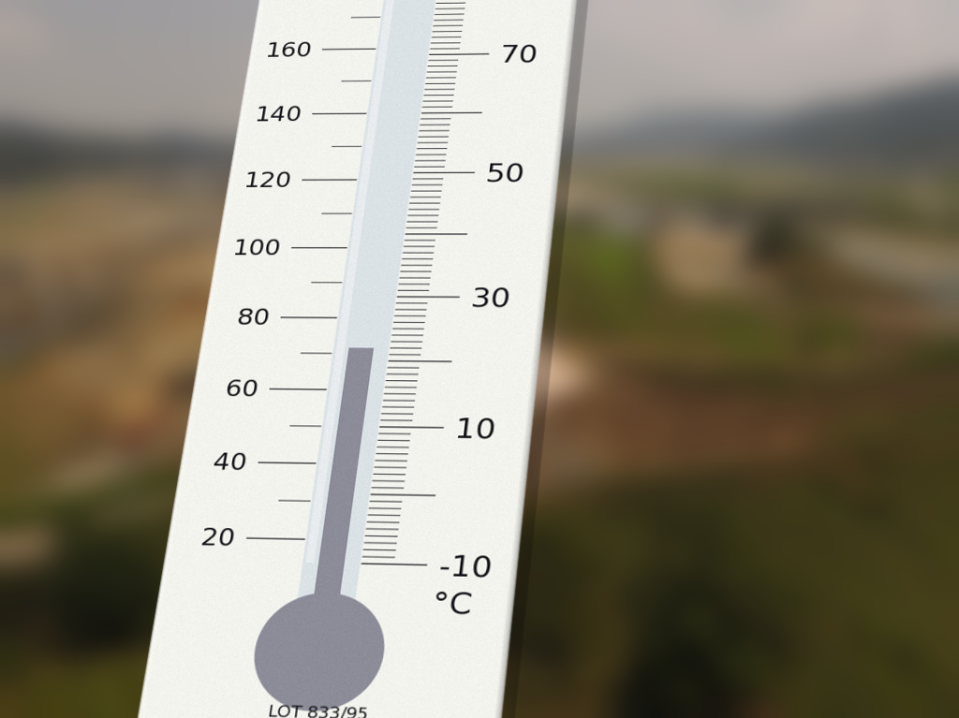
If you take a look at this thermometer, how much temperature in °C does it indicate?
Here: 22 °C
